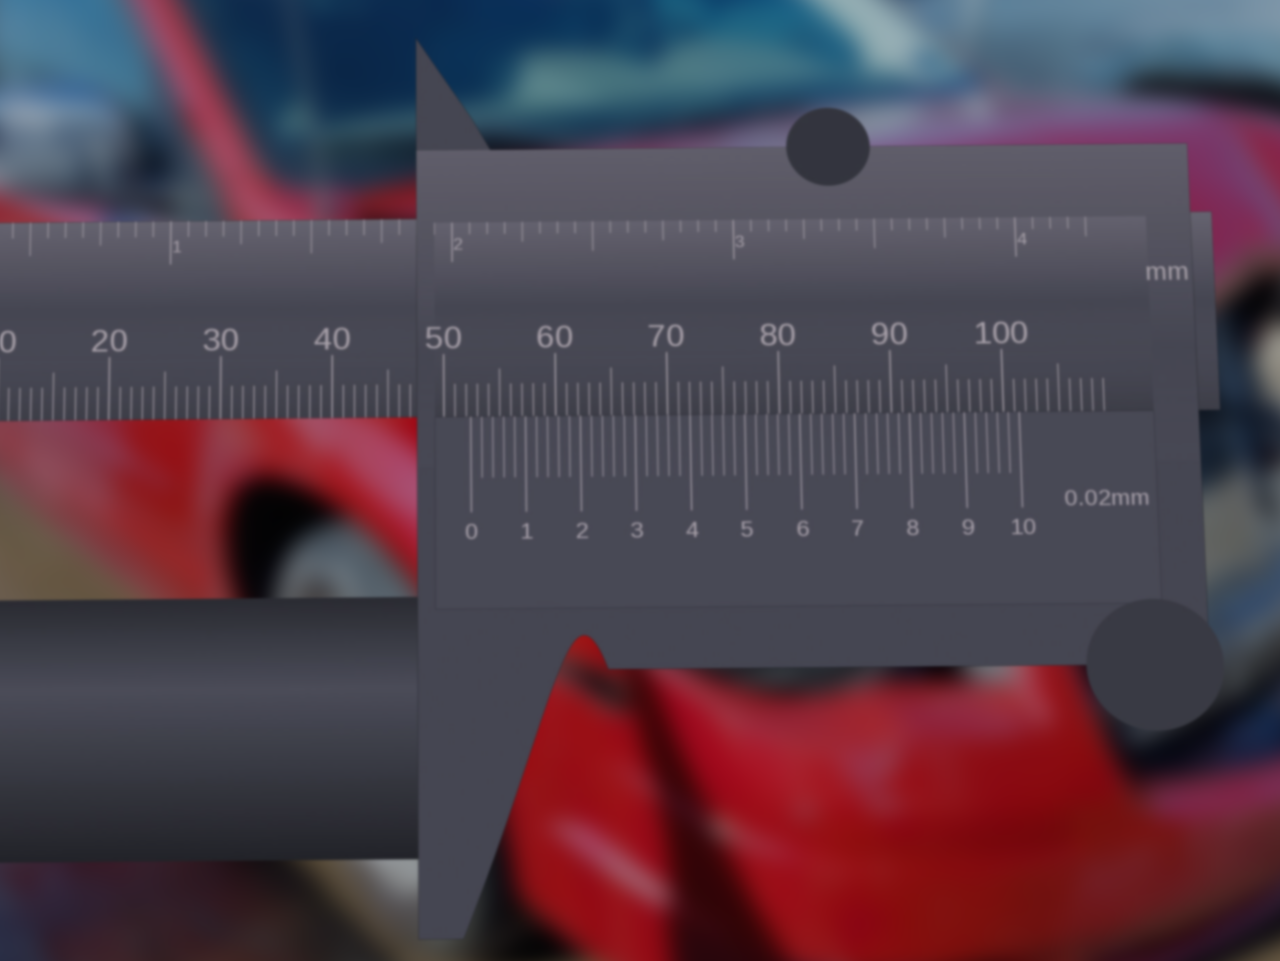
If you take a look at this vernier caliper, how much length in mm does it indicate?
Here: 52.4 mm
